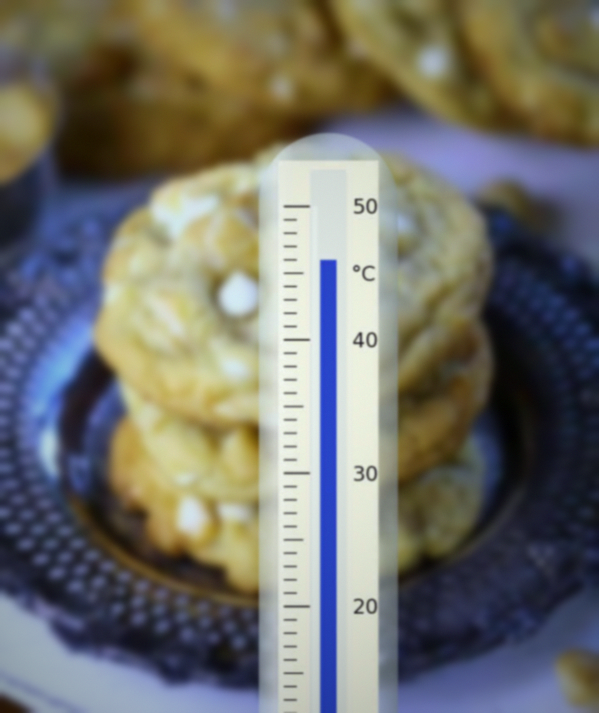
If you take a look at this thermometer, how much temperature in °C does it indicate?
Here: 46 °C
